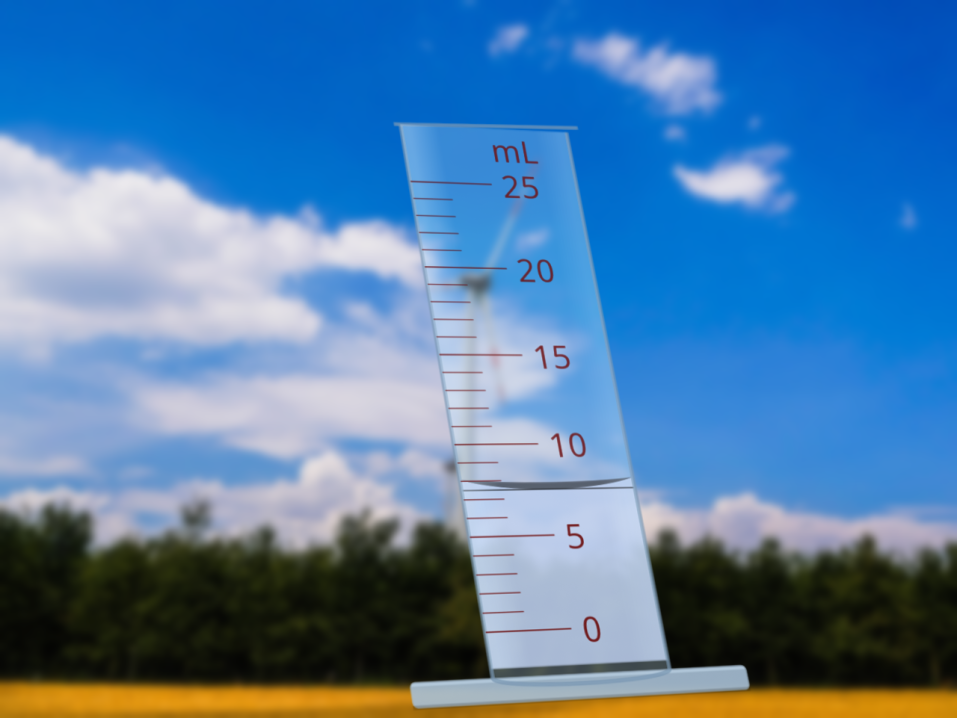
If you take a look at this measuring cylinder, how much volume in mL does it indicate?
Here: 7.5 mL
